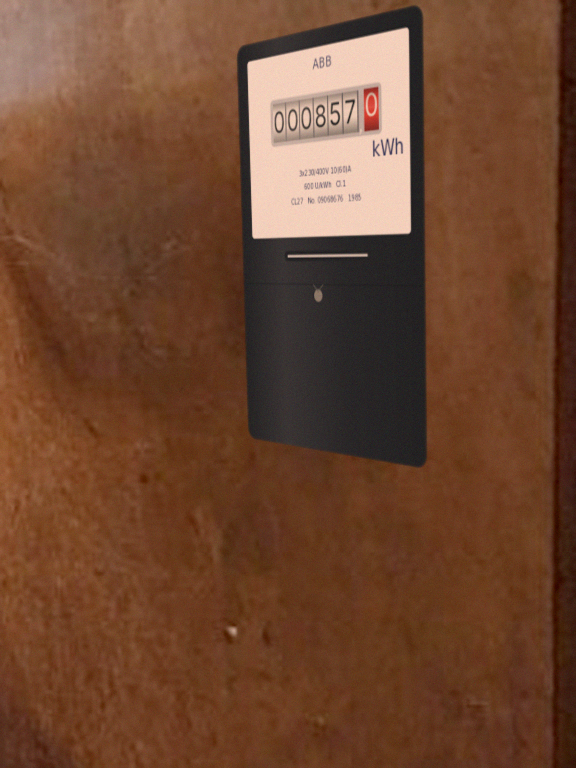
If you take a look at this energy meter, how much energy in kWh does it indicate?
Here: 857.0 kWh
